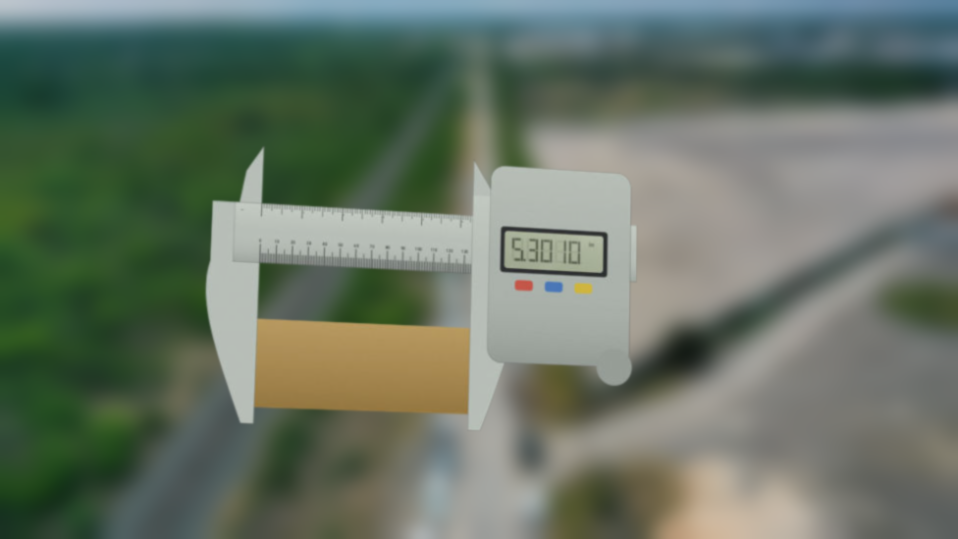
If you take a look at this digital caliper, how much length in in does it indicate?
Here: 5.3010 in
